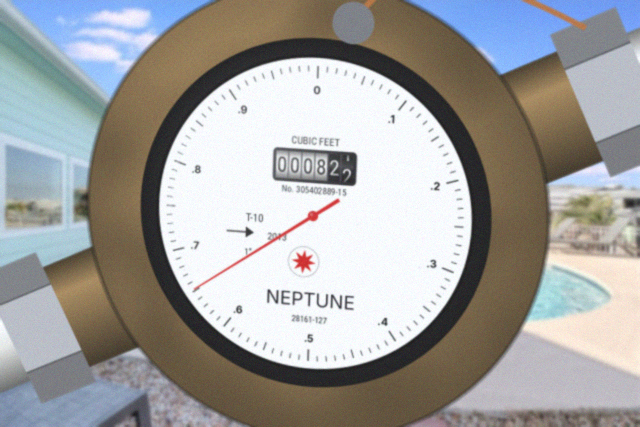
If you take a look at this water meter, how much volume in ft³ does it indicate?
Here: 821.65 ft³
